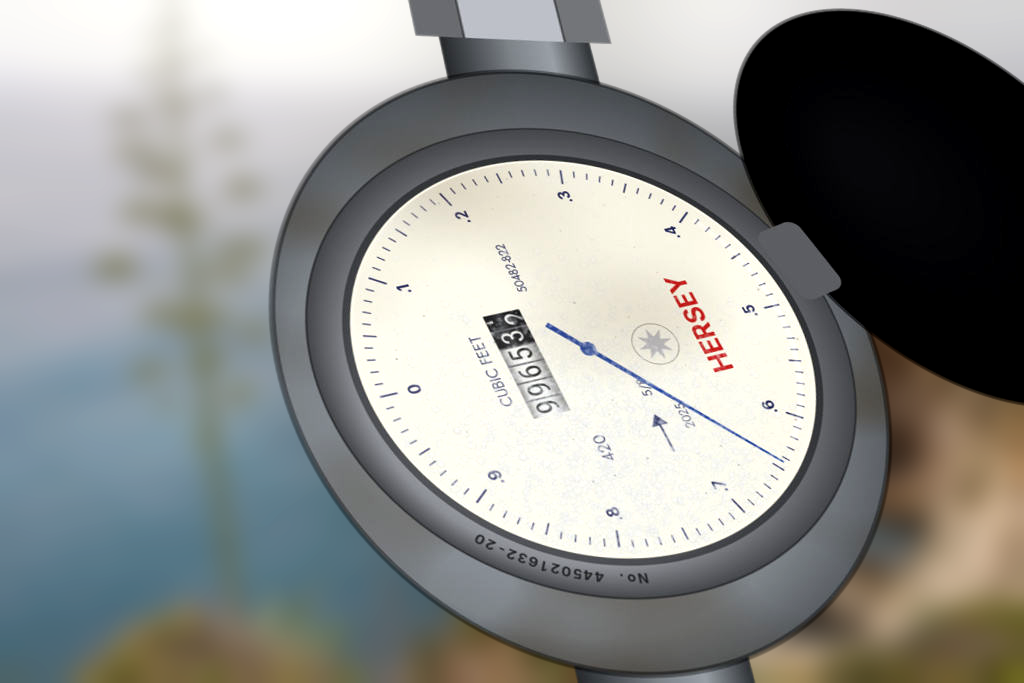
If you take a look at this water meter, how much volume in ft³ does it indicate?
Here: 996531.64 ft³
